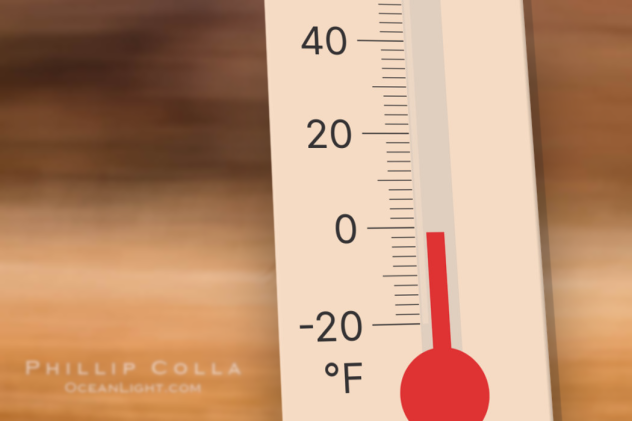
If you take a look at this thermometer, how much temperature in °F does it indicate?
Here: -1 °F
